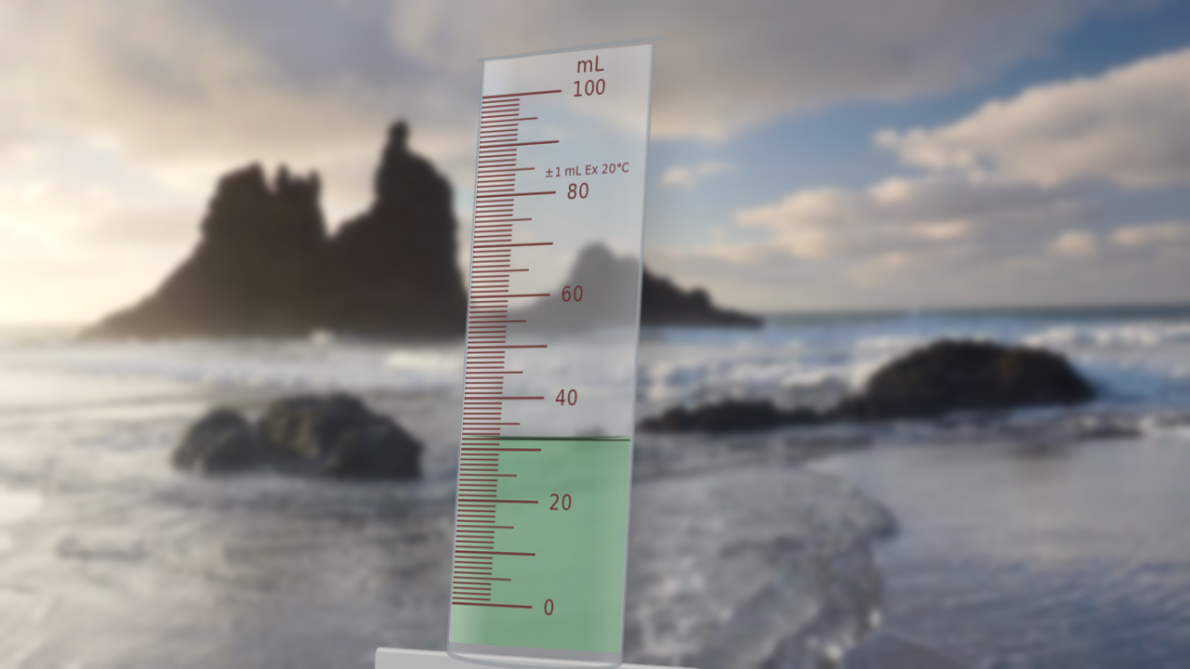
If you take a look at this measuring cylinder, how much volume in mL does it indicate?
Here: 32 mL
